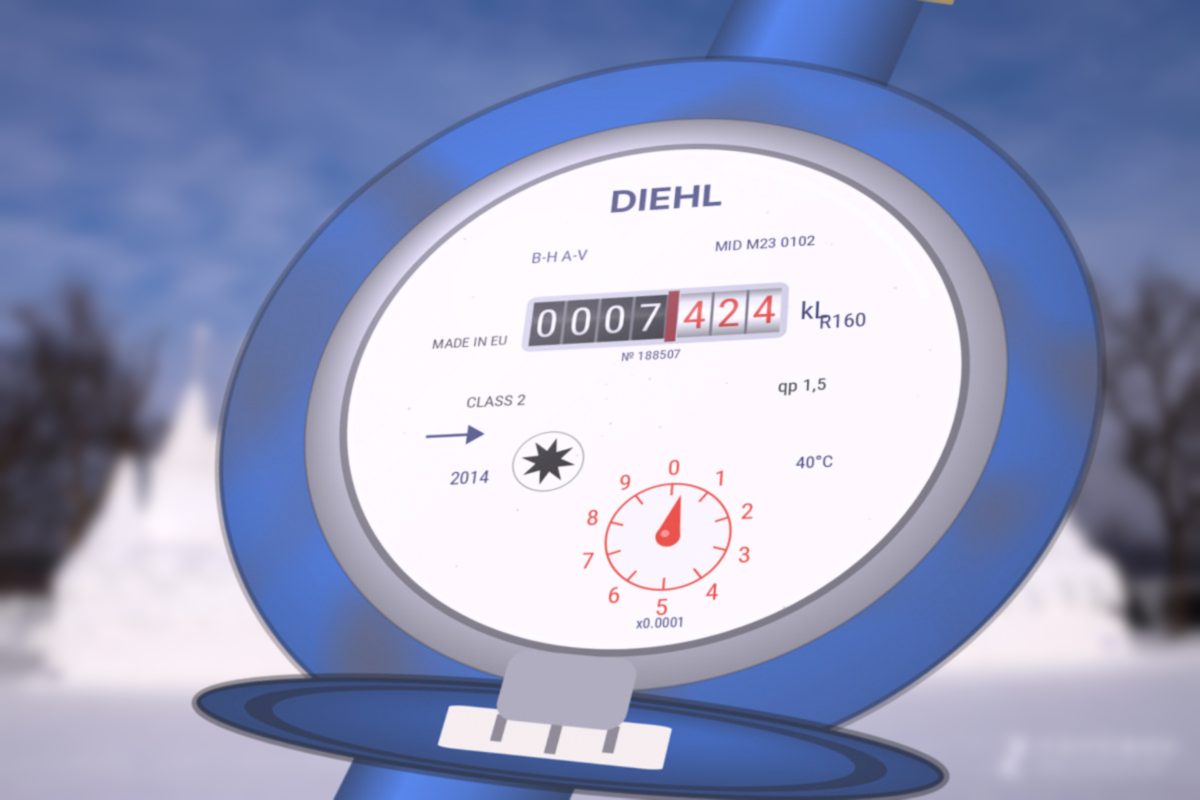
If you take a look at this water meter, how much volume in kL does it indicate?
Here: 7.4240 kL
